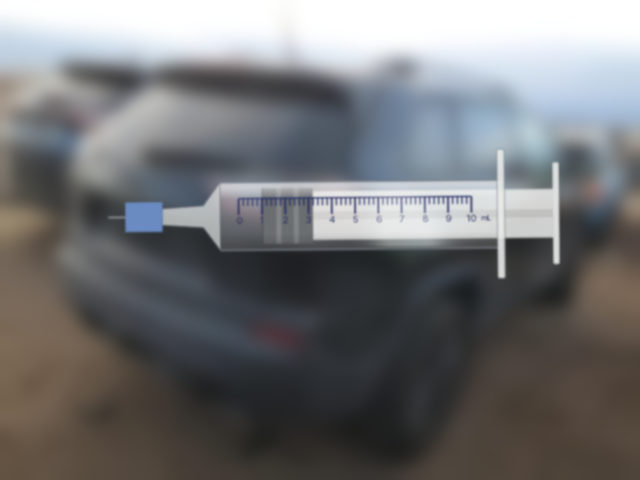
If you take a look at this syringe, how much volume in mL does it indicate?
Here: 1 mL
